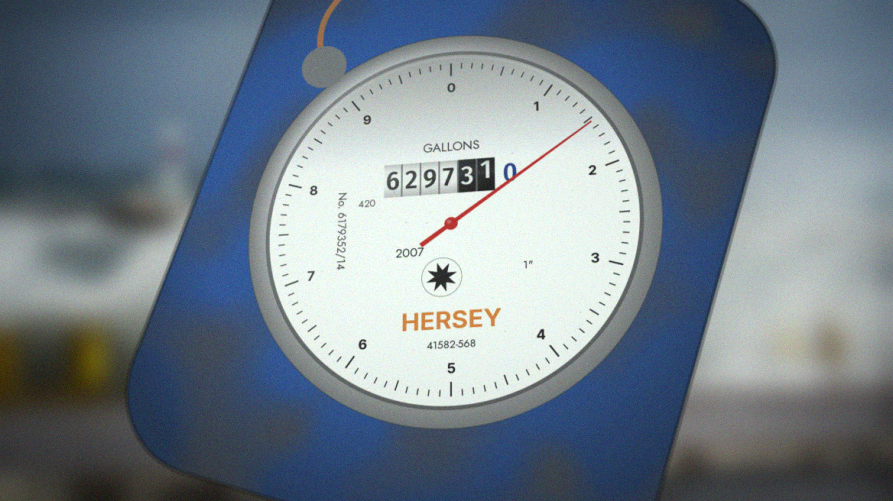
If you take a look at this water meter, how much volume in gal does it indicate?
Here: 6297311.5 gal
